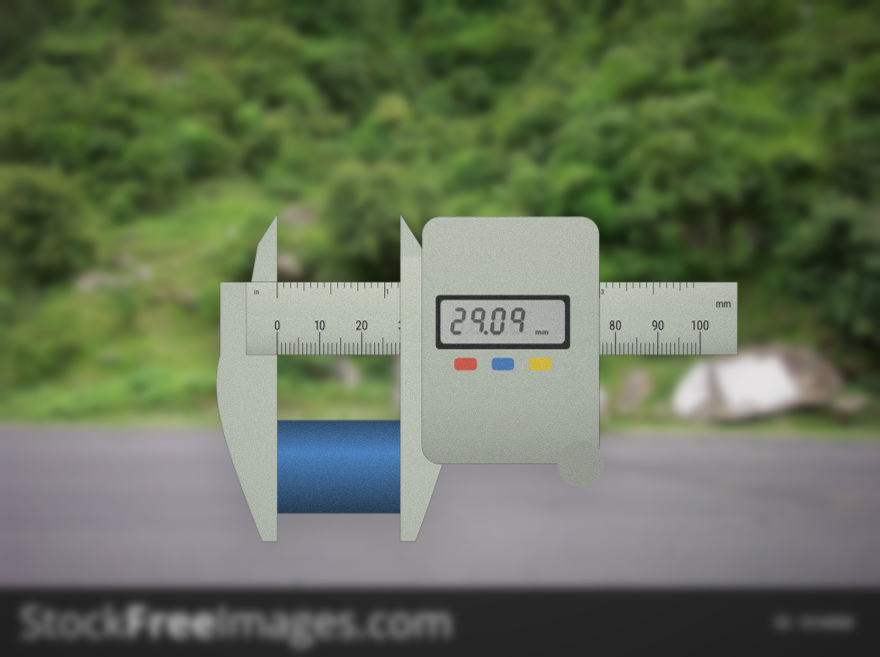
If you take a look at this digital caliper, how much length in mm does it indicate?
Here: 29.09 mm
